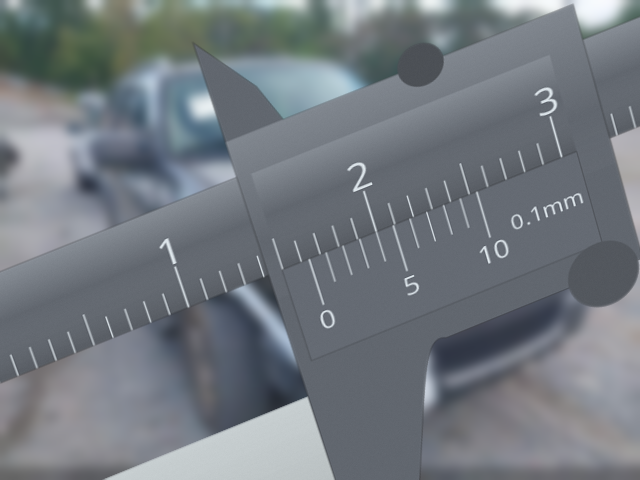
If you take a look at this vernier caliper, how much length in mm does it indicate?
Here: 16.4 mm
